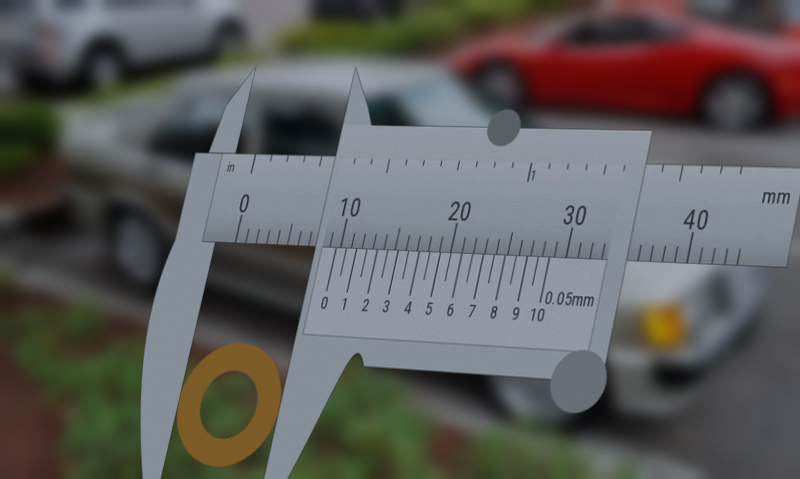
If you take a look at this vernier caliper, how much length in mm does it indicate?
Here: 9.6 mm
